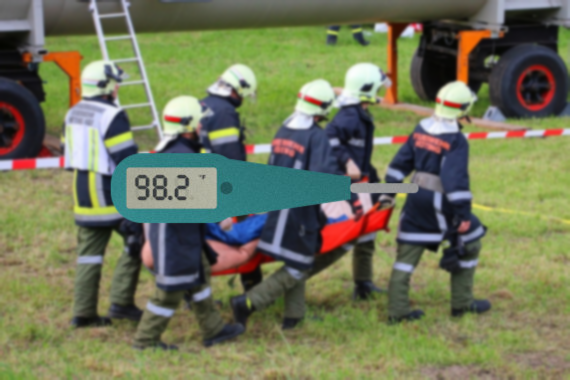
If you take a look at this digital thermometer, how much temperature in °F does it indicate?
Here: 98.2 °F
